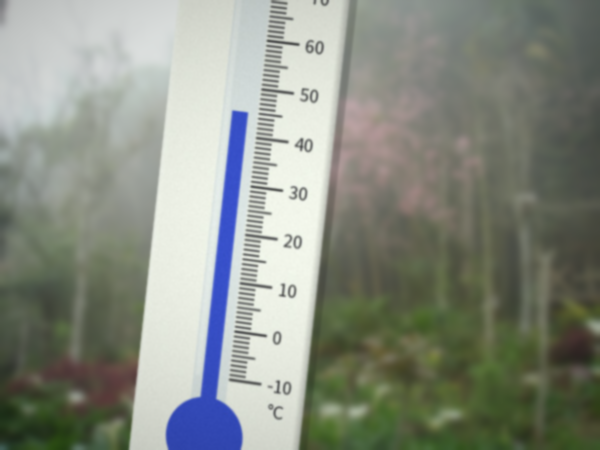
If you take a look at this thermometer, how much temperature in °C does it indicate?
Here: 45 °C
